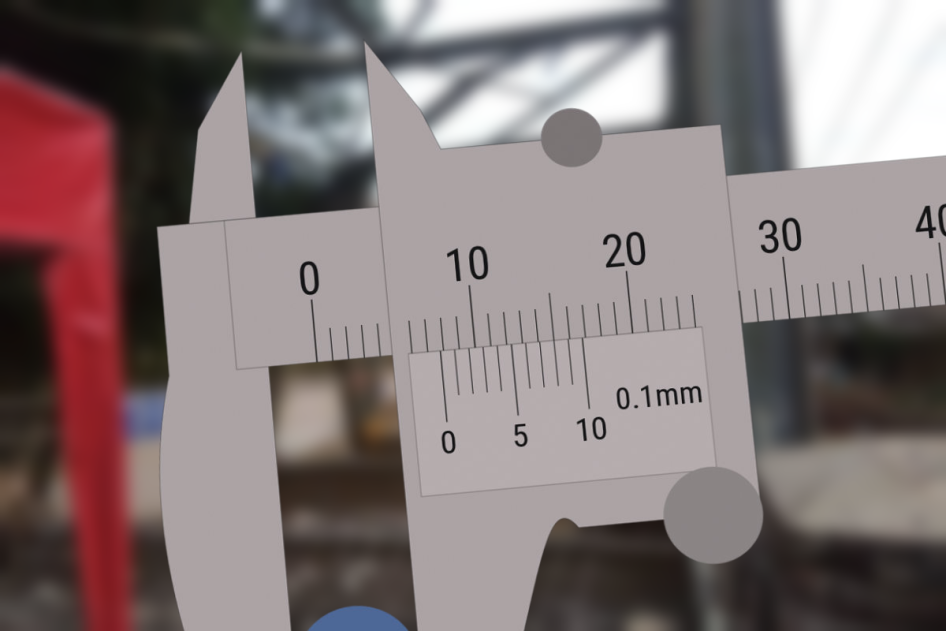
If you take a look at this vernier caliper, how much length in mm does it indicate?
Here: 7.8 mm
